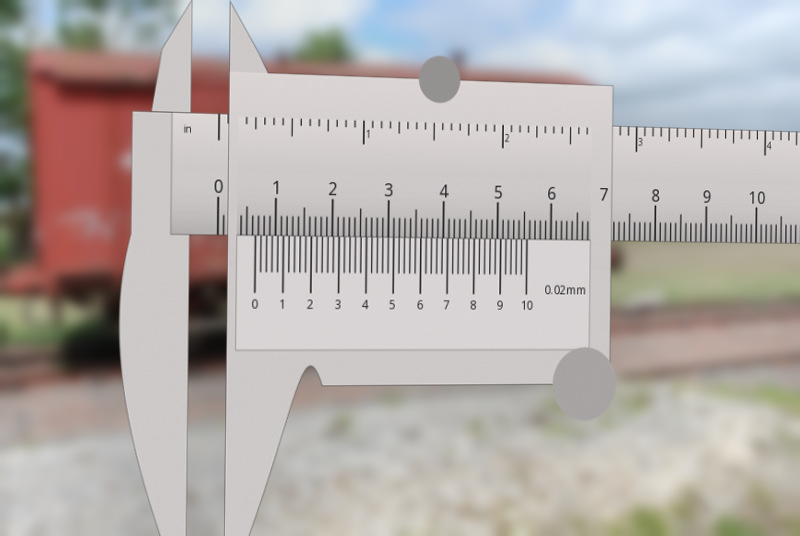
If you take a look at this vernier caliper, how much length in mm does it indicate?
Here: 6.5 mm
